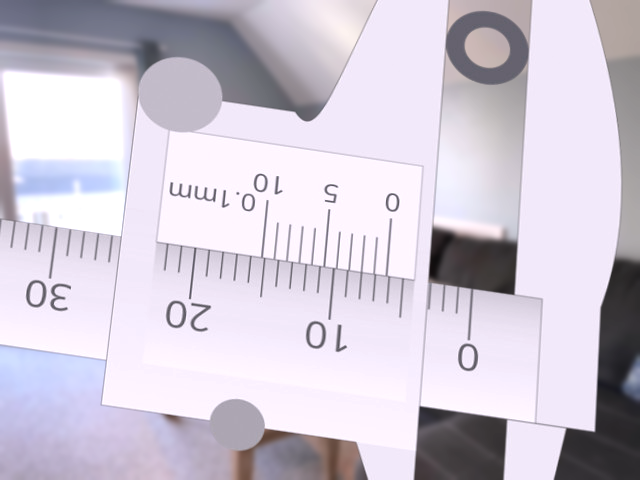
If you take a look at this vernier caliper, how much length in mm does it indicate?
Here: 6.2 mm
